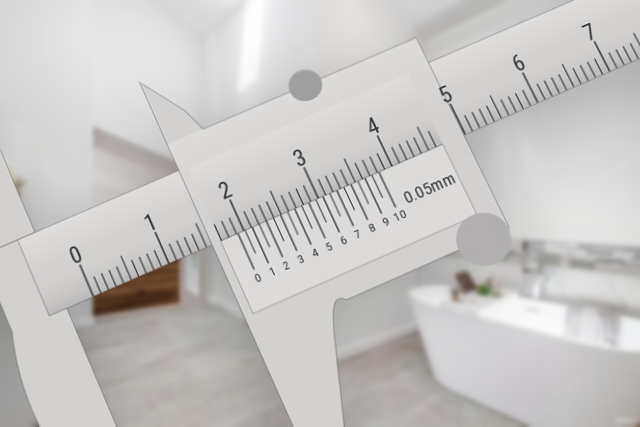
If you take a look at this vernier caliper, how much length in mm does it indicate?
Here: 19.2 mm
